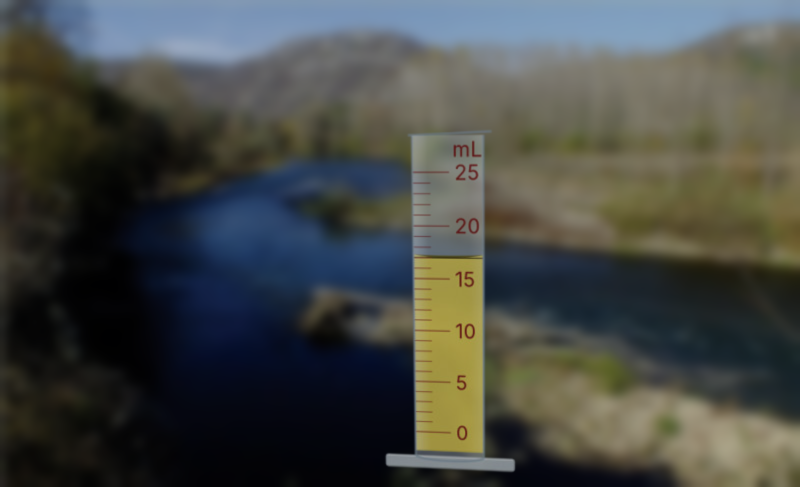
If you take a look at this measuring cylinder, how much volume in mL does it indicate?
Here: 17 mL
